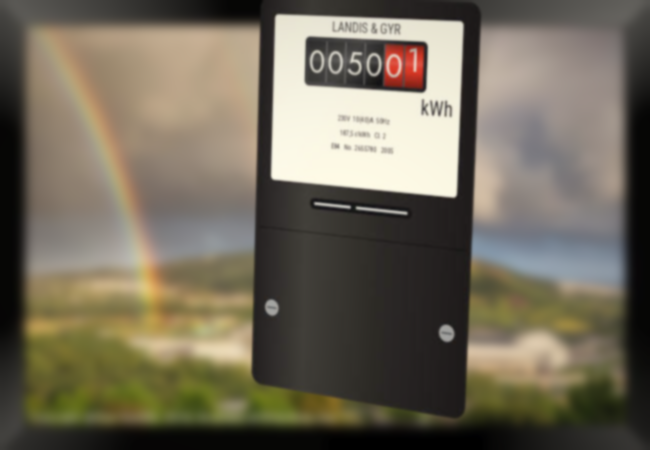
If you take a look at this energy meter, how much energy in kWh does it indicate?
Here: 50.01 kWh
